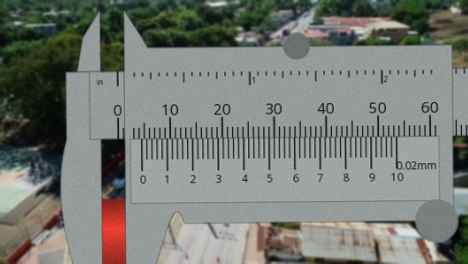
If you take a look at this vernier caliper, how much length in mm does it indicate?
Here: 4.5 mm
